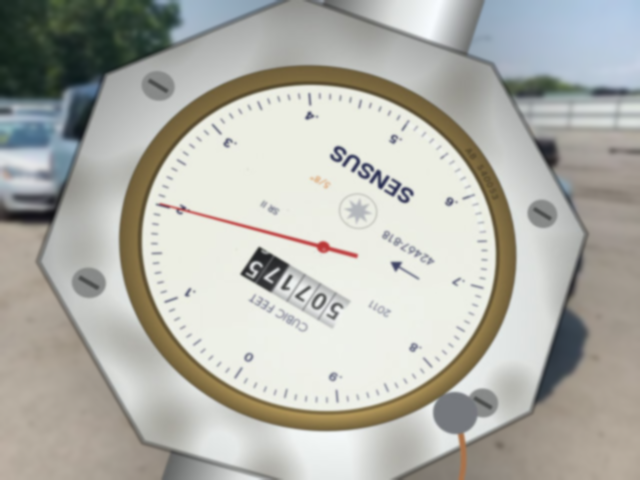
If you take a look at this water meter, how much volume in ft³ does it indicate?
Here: 507175.20 ft³
